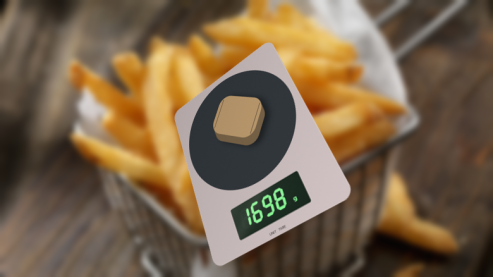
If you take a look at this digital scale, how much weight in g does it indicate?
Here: 1698 g
